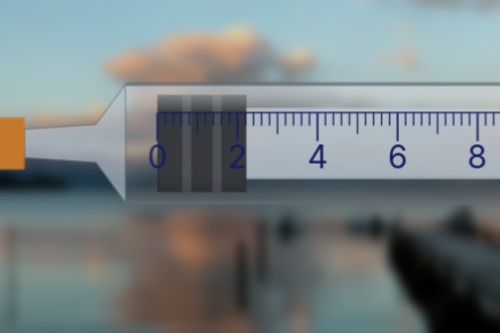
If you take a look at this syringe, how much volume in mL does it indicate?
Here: 0 mL
